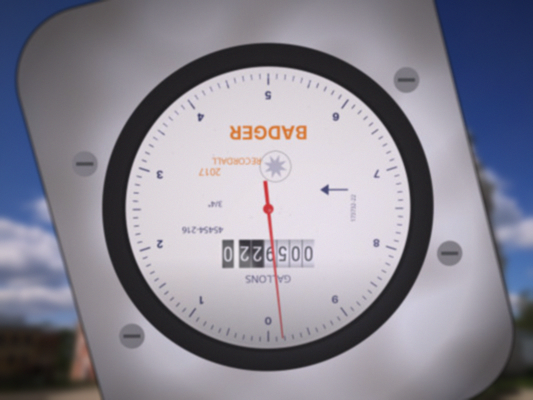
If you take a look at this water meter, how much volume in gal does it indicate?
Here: 59219.8 gal
